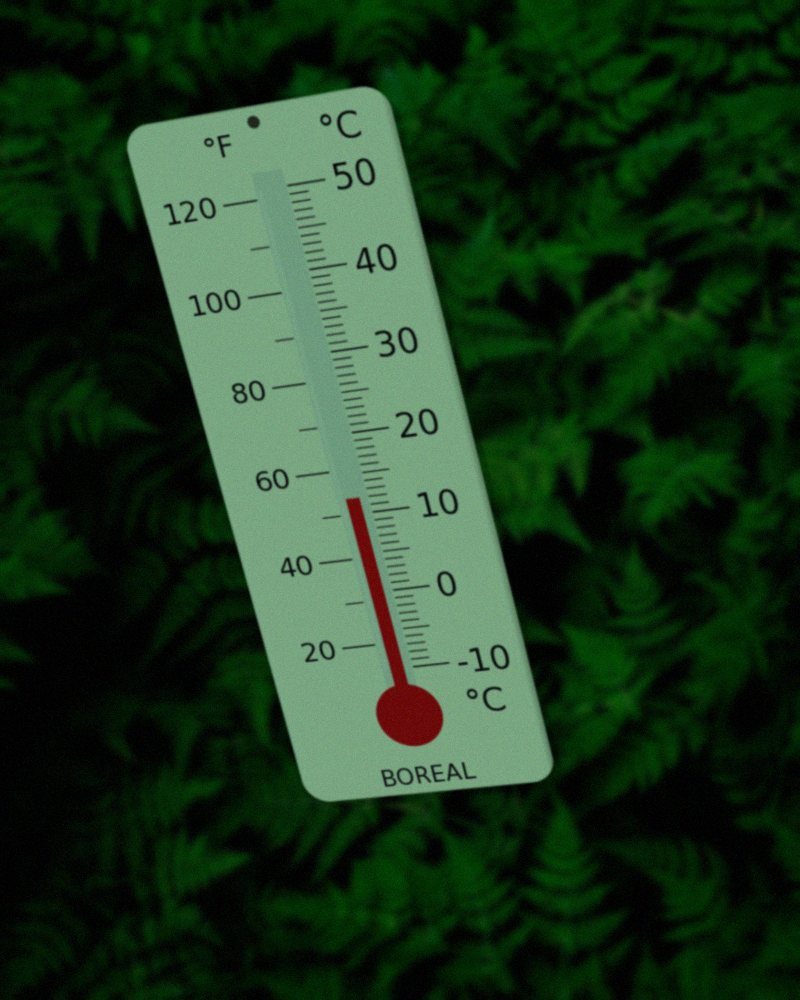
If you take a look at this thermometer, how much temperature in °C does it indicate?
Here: 12 °C
